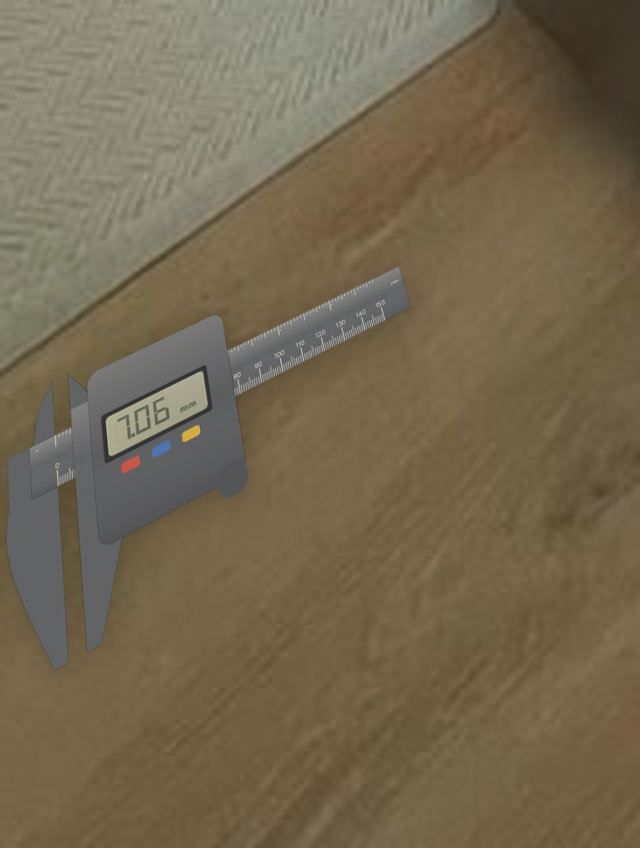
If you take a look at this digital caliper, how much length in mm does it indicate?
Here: 7.06 mm
